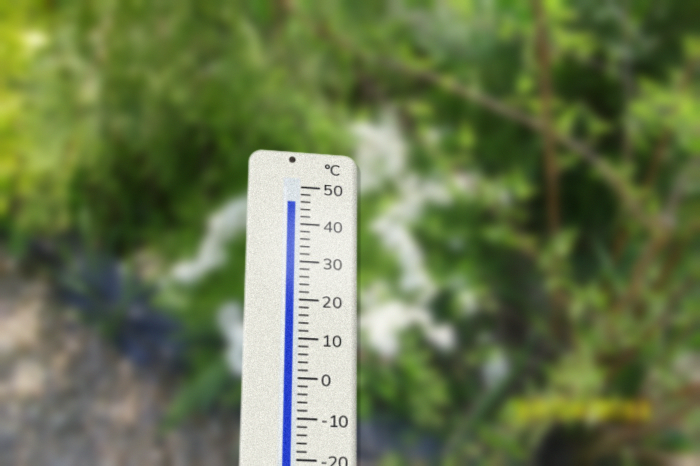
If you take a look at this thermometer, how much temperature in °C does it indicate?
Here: 46 °C
